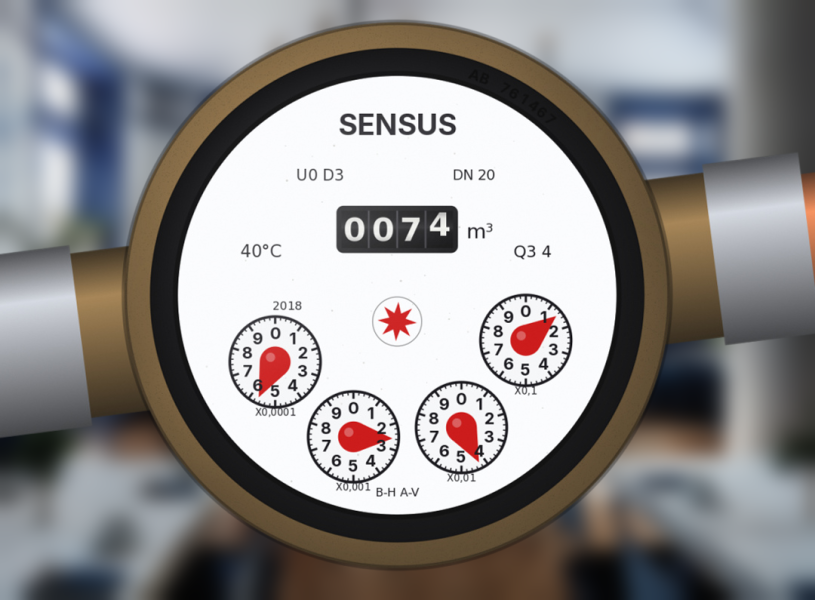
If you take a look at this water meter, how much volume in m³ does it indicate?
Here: 74.1425 m³
